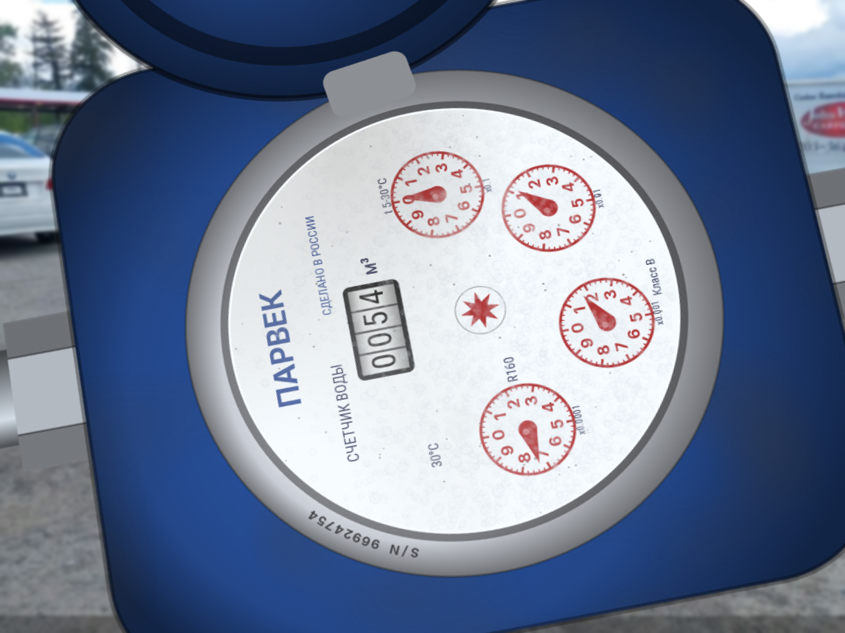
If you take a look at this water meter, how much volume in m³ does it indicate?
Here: 54.0117 m³
